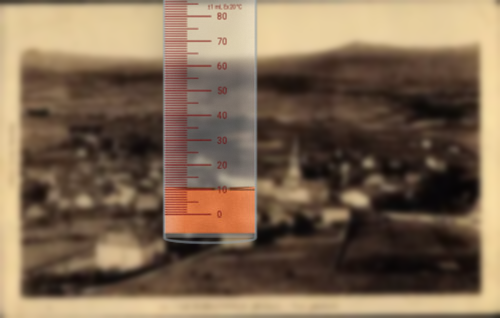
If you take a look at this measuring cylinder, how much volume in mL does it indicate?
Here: 10 mL
